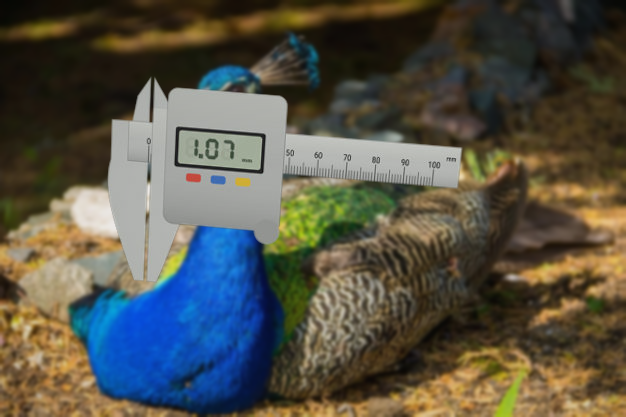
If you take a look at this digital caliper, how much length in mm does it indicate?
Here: 1.07 mm
